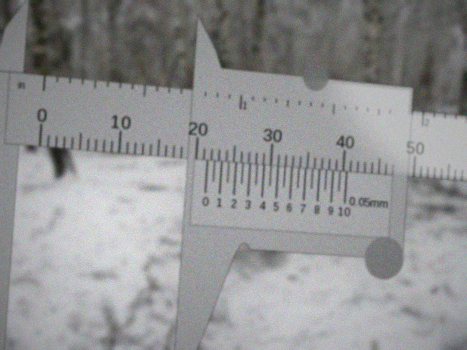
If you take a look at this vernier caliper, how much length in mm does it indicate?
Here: 21.5 mm
